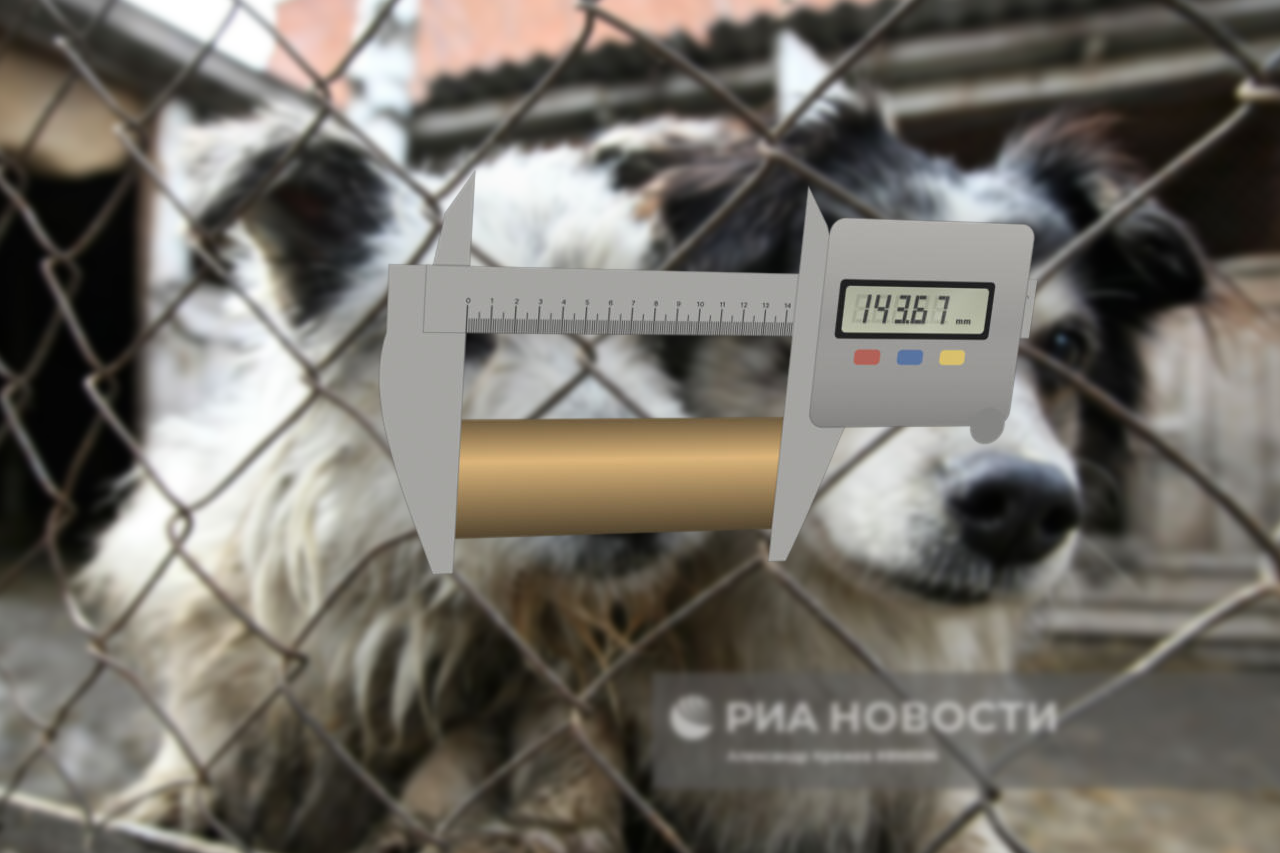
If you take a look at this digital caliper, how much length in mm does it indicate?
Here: 143.67 mm
